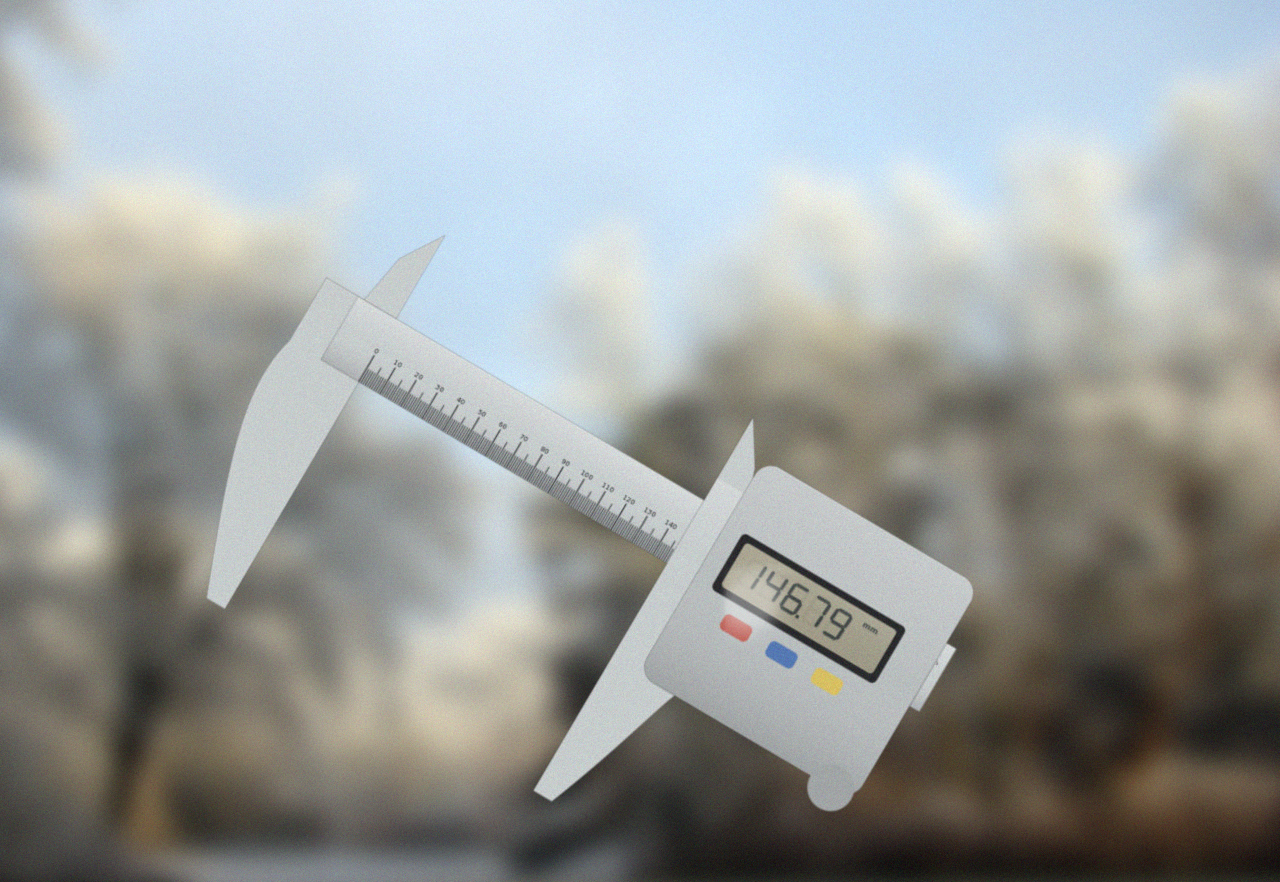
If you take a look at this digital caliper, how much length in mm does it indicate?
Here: 146.79 mm
